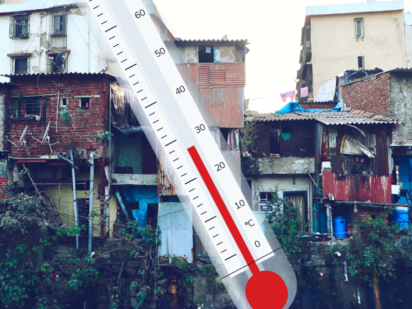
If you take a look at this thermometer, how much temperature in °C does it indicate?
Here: 27 °C
